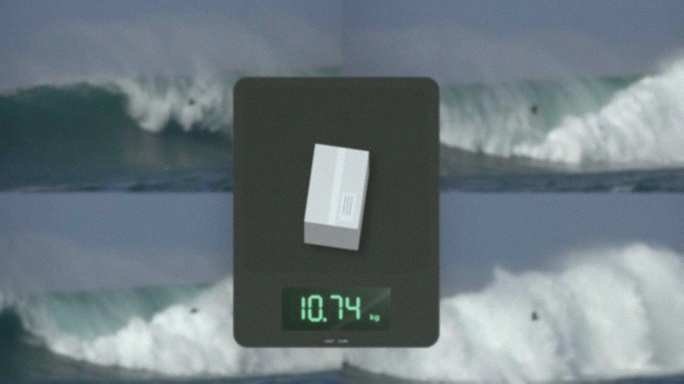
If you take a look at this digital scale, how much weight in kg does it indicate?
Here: 10.74 kg
